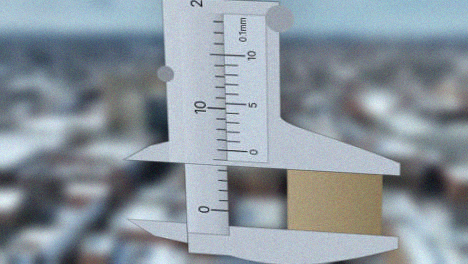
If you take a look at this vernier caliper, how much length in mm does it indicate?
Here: 6.0 mm
